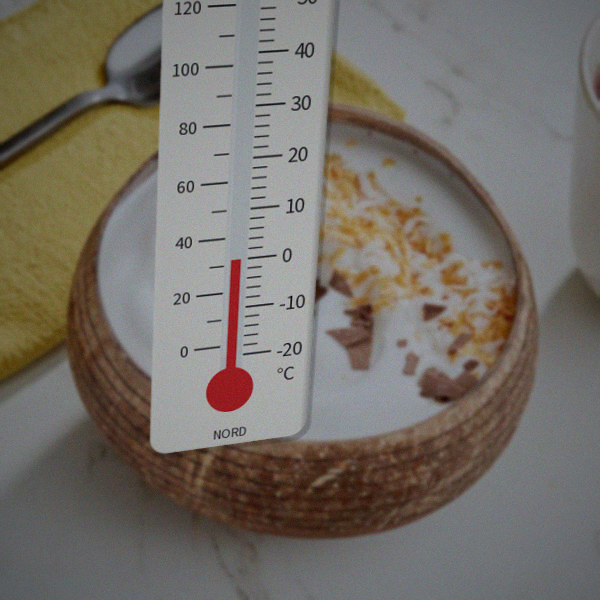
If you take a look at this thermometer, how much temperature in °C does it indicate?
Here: 0 °C
